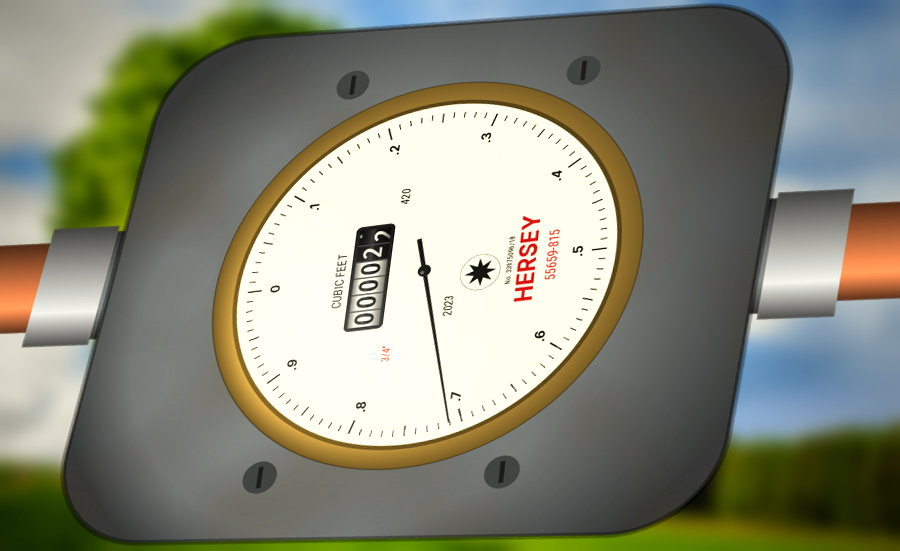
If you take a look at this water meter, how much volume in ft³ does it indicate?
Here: 21.71 ft³
